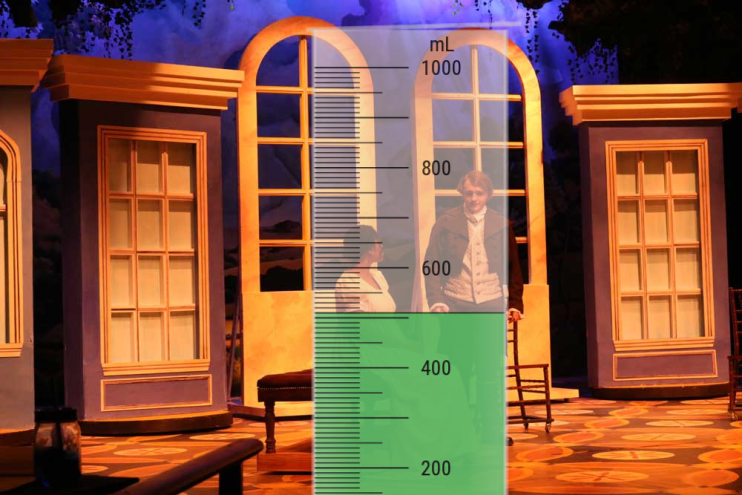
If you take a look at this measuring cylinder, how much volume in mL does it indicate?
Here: 510 mL
